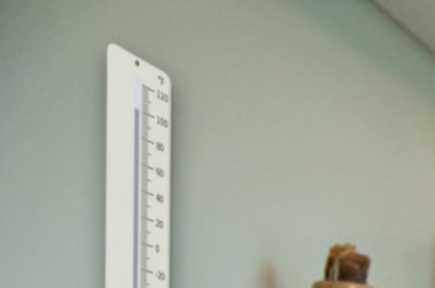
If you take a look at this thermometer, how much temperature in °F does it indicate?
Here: 100 °F
